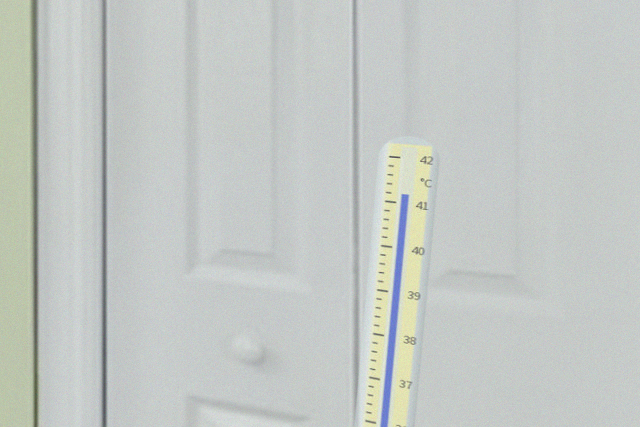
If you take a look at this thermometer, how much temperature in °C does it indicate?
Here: 41.2 °C
